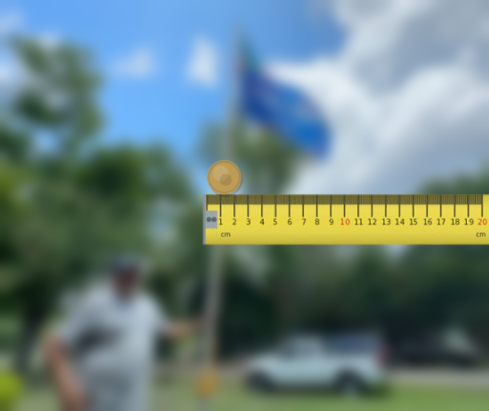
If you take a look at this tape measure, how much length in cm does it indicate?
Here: 2.5 cm
